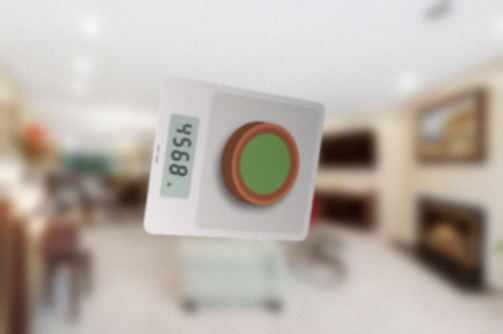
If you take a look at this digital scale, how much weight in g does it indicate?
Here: 4568 g
